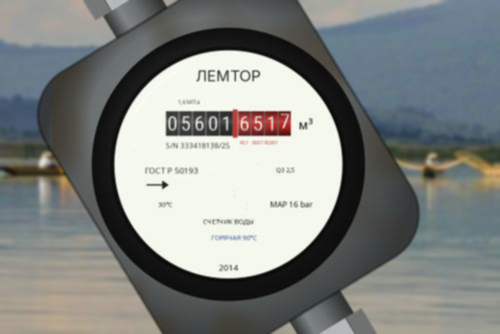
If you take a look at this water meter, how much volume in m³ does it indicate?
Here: 5601.6517 m³
